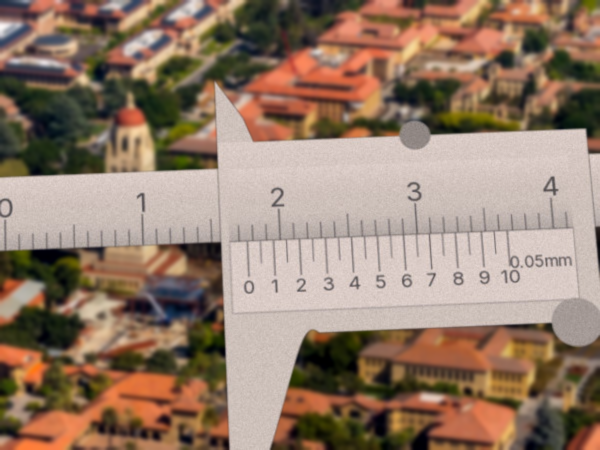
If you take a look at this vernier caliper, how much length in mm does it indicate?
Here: 17.6 mm
